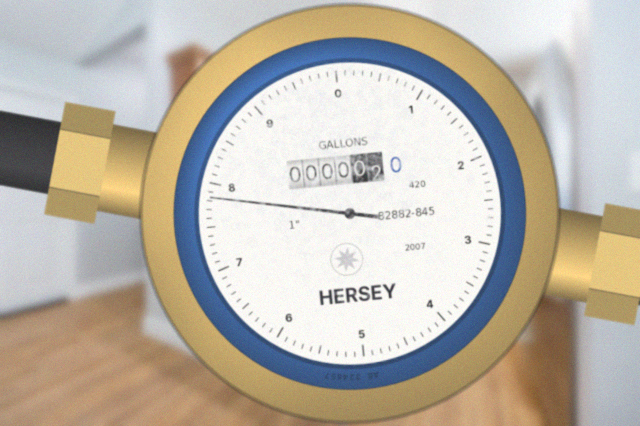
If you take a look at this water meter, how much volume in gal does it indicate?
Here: 17.8 gal
